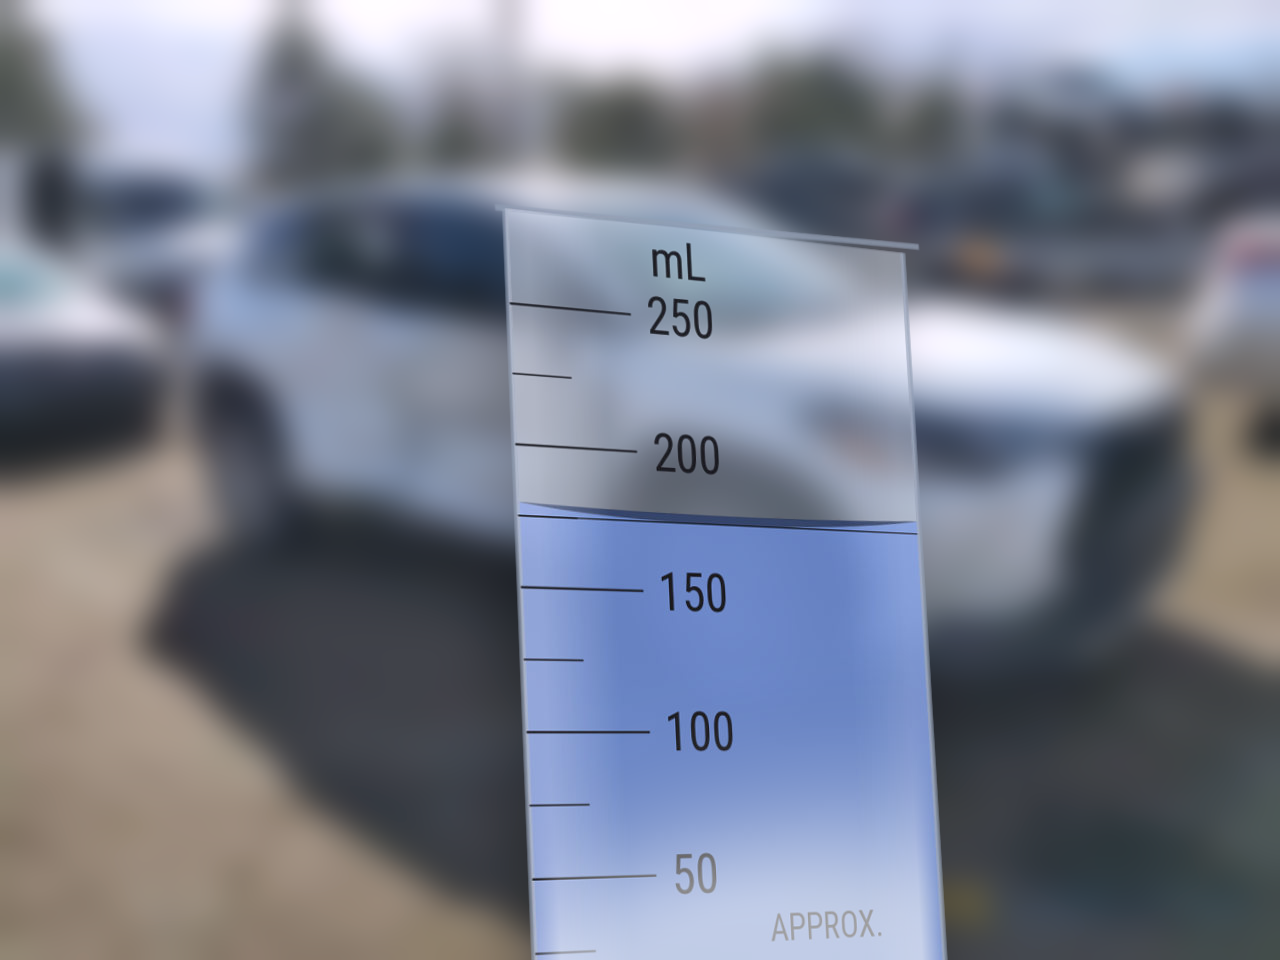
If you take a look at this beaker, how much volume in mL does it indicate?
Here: 175 mL
